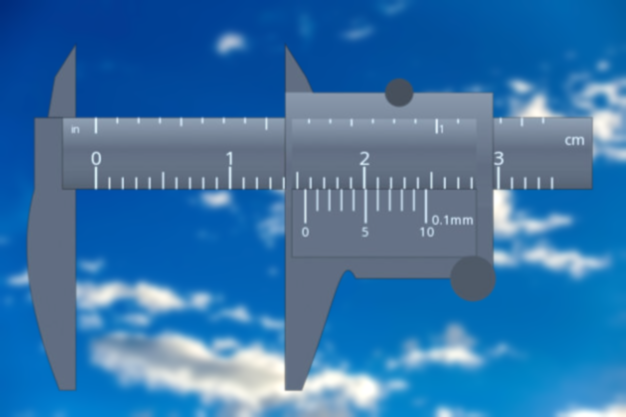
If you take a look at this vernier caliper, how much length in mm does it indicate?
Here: 15.6 mm
